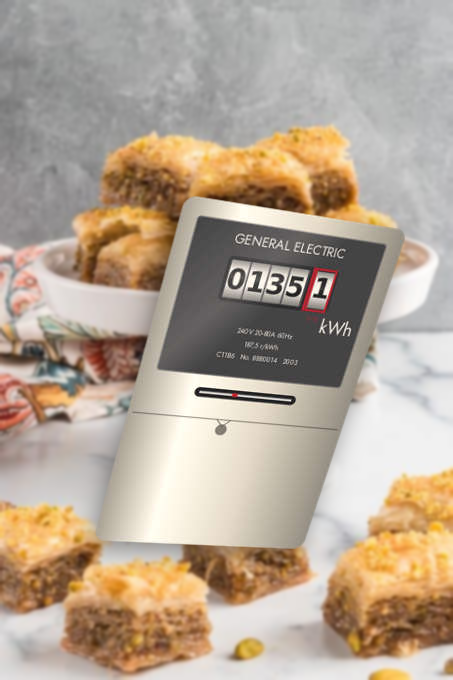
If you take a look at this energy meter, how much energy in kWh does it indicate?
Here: 135.1 kWh
